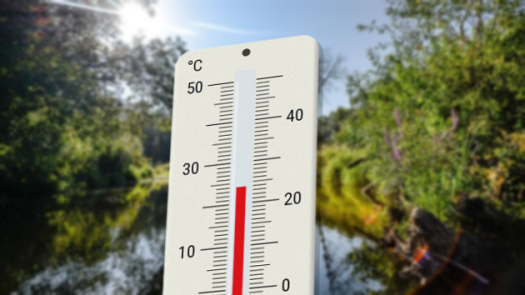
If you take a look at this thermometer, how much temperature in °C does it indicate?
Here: 24 °C
